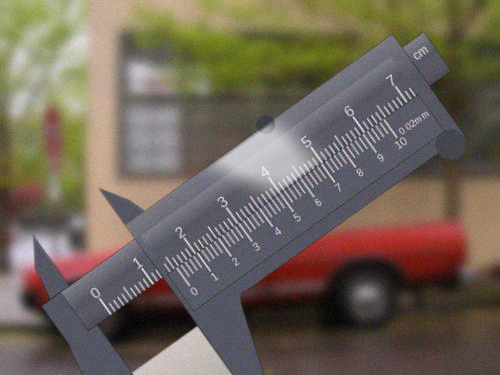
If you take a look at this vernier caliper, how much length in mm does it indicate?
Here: 15.5 mm
